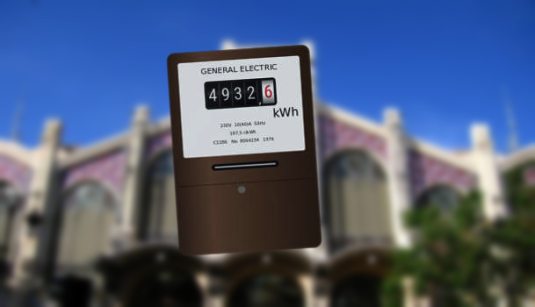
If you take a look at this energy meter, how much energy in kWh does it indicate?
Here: 4932.6 kWh
